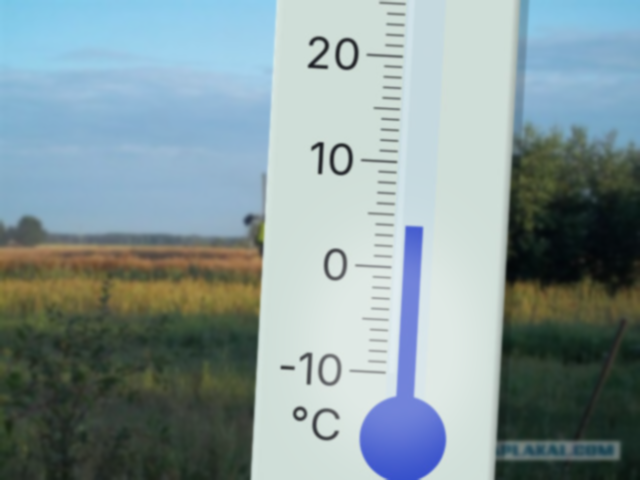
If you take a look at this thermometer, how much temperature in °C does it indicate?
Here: 4 °C
